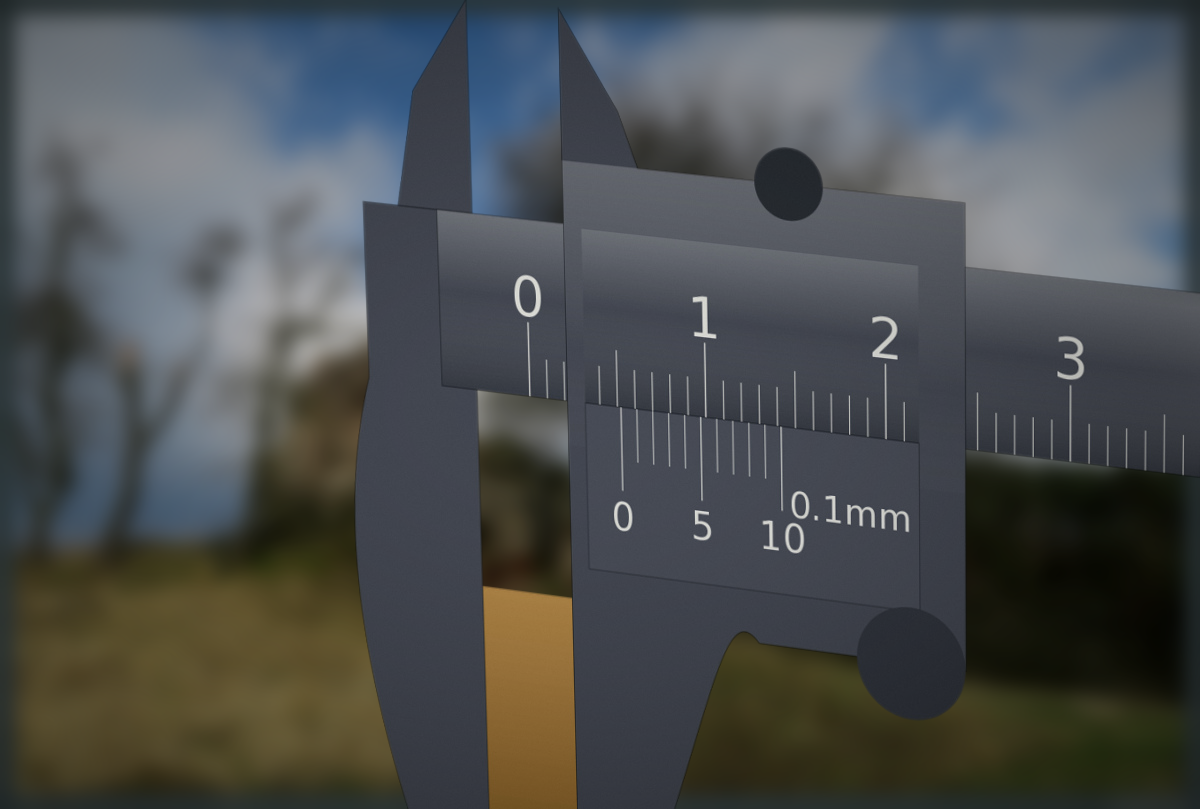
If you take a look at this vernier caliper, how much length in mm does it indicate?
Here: 5.2 mm
